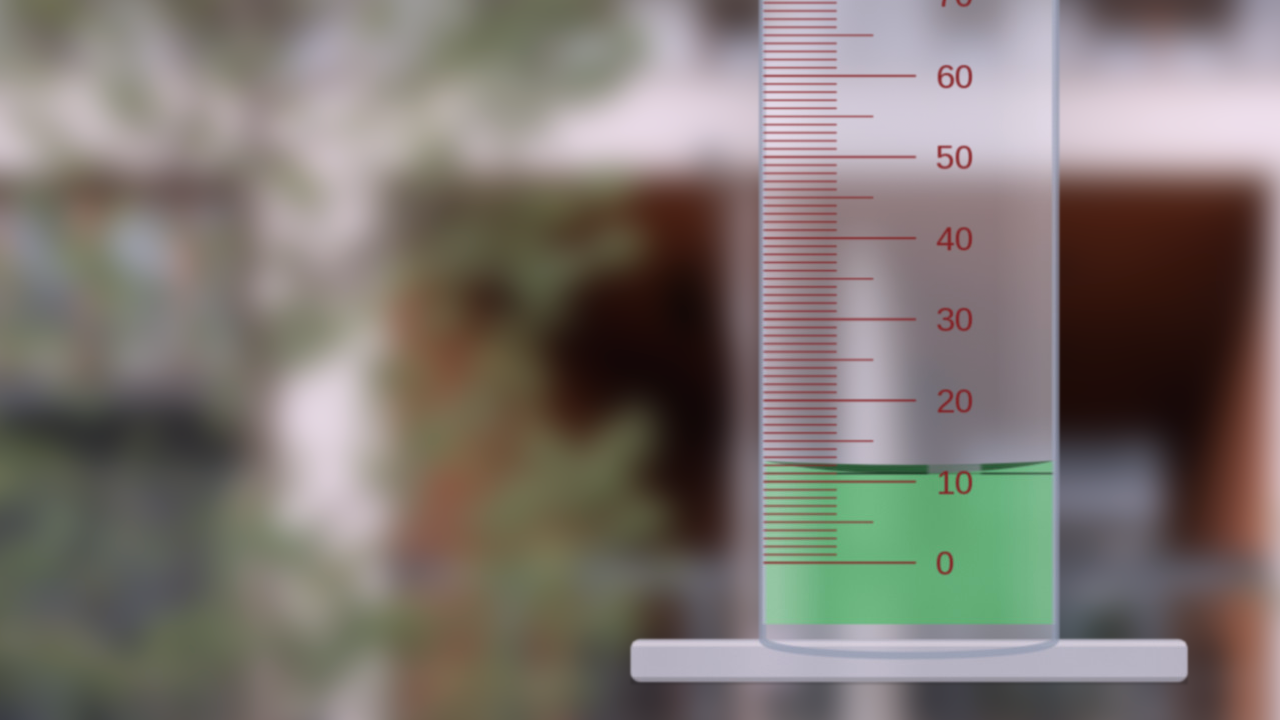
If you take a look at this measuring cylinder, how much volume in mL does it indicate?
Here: 11 mL
